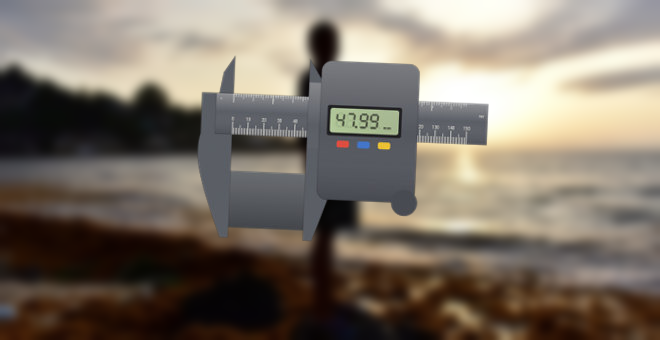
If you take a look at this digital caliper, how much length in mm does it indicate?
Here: 47.99 mm
